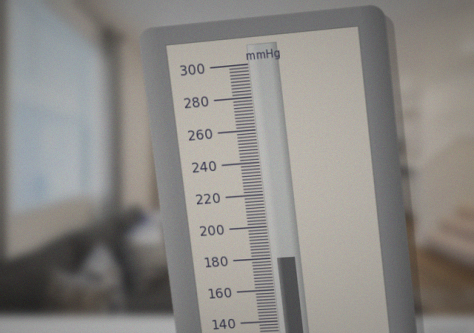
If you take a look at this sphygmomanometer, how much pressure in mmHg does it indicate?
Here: 180 mmHg
